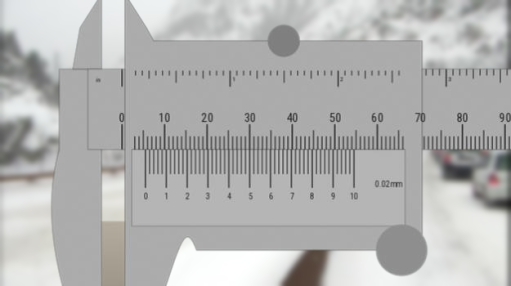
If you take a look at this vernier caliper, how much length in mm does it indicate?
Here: 5.5 mm
